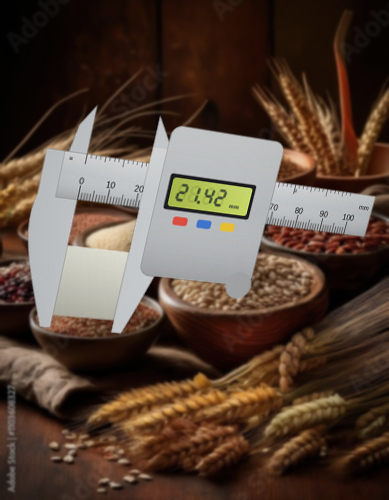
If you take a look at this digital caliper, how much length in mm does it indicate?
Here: 21.42 mm
